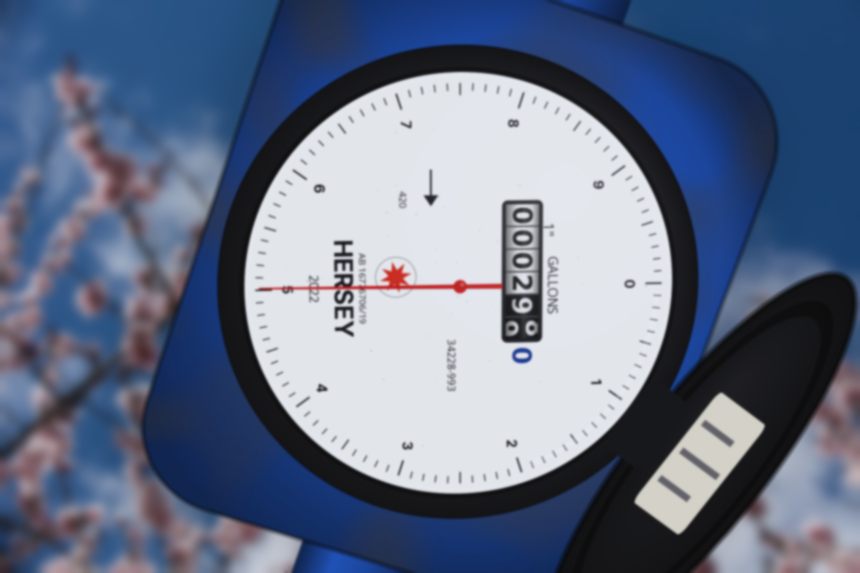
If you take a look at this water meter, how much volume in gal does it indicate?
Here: 2985.0 gal
